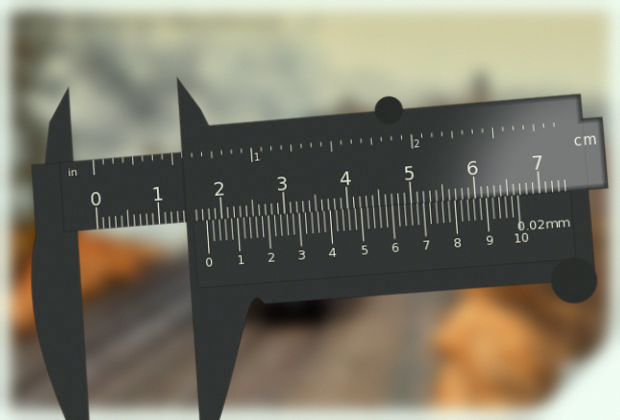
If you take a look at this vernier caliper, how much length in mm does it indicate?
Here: 17.6 mm
